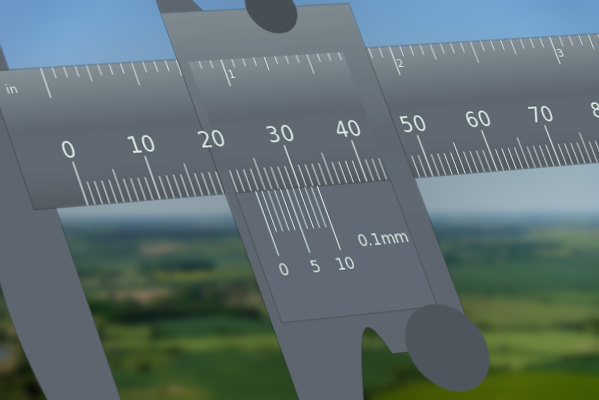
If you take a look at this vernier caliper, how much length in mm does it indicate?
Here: 23.6 mm
